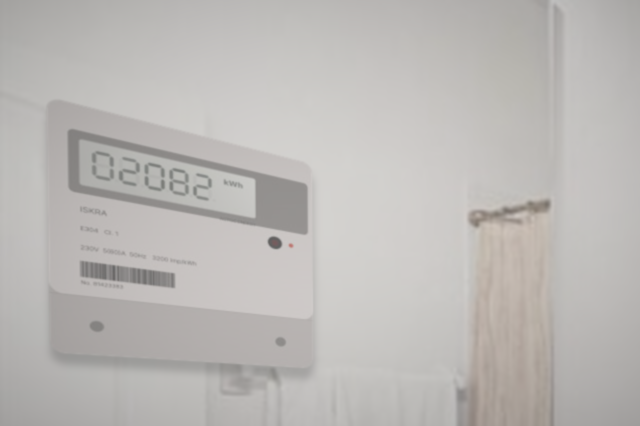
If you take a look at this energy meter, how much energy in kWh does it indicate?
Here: 2082 kWh
